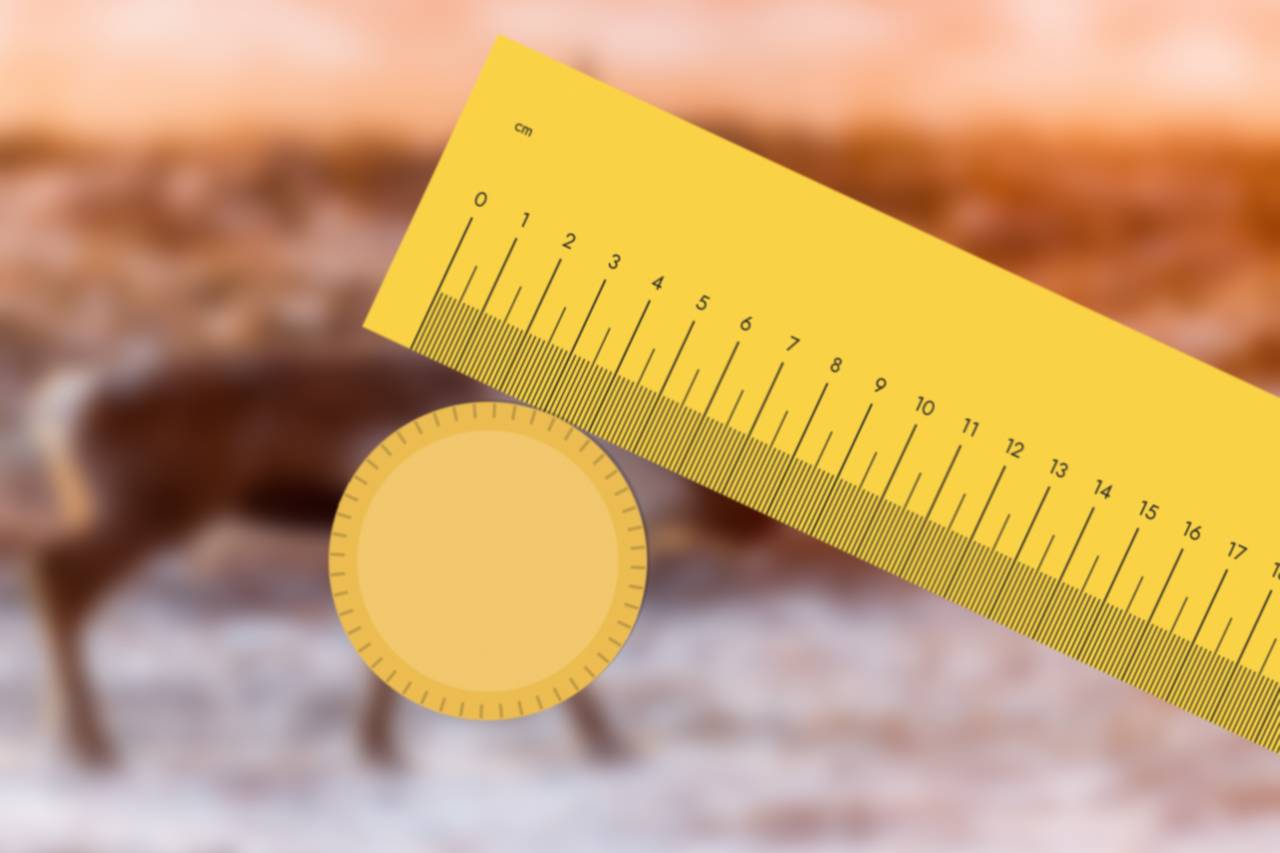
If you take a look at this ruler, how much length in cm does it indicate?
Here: 6.5 cm
